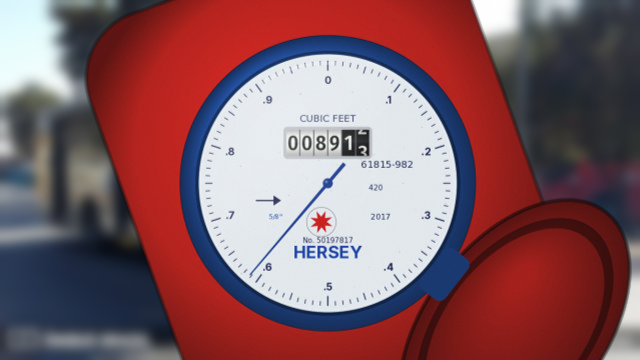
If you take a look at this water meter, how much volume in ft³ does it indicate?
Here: 8912.61 ft³
